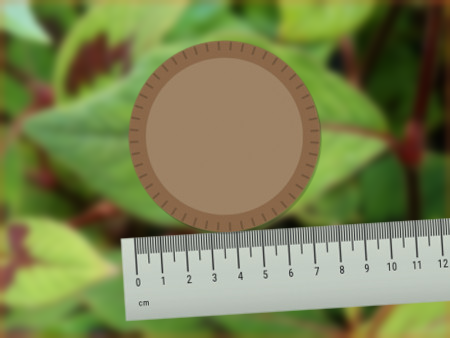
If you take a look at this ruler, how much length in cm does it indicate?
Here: 7.5 cm
